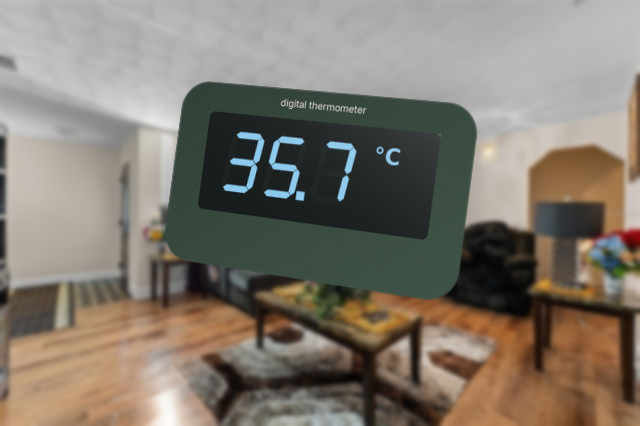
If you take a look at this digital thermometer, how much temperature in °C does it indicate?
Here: 35.7 °C
